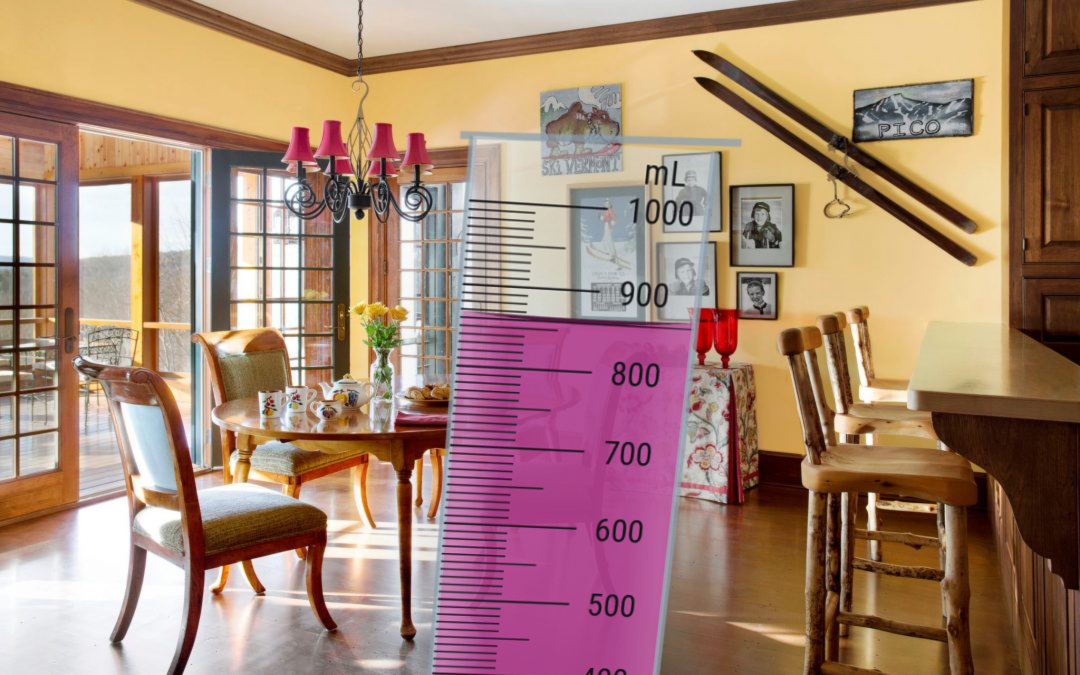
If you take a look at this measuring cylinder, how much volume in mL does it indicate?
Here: 860 mL
